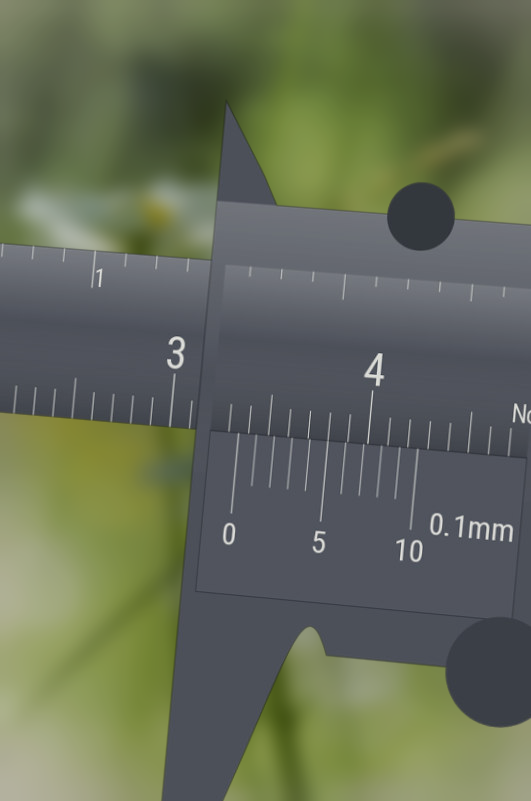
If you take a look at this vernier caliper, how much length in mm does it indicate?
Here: 33.5 mm
